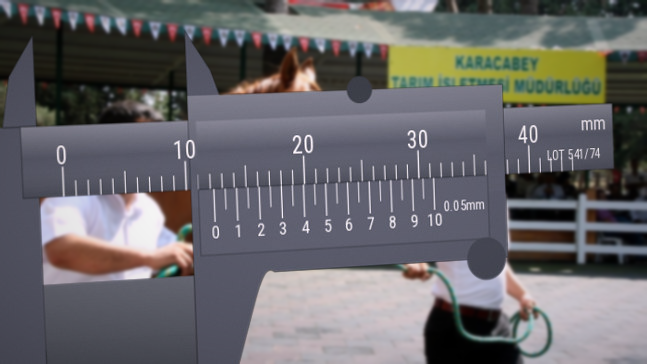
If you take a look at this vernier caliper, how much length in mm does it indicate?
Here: 12.3 mm
